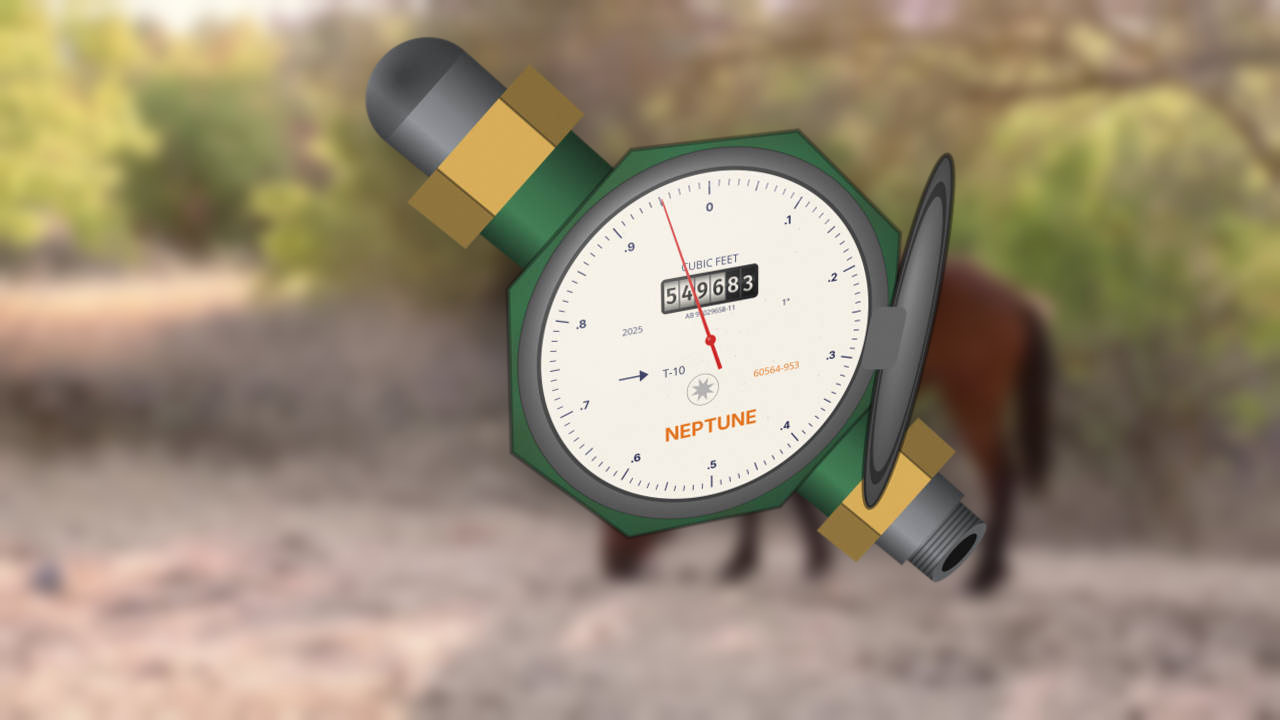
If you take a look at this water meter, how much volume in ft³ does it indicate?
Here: 549682.95 ft³
